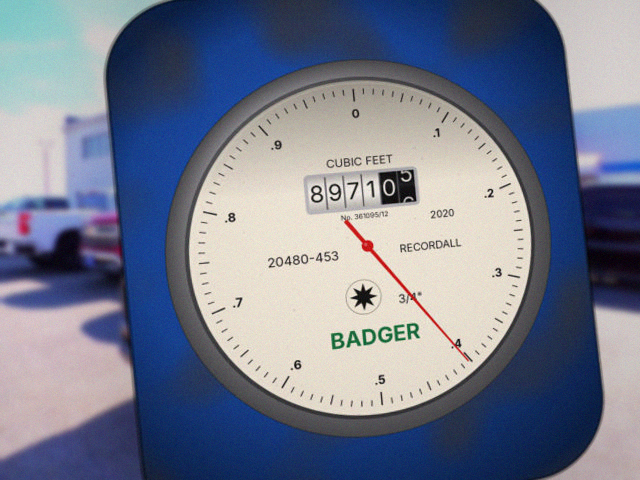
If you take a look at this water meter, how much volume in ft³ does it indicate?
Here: 897105.40 ft³
